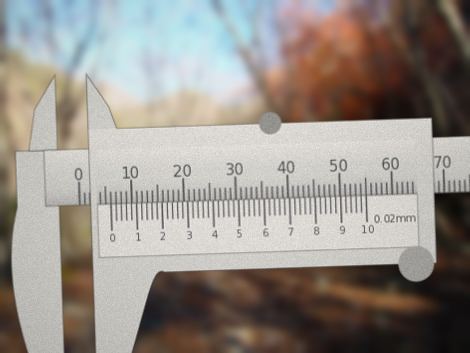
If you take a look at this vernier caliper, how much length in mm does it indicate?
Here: 6.0 mm
